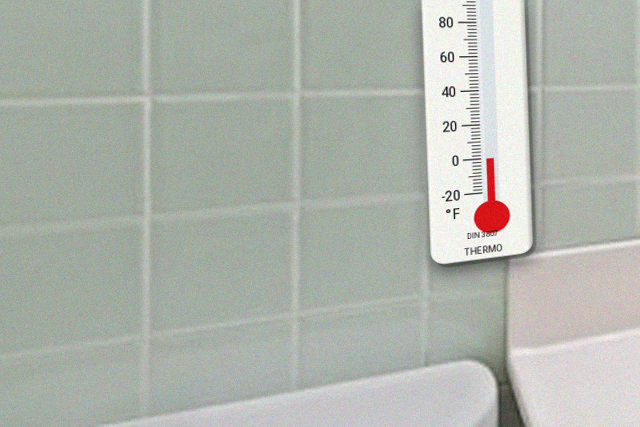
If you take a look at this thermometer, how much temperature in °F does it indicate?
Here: 0 °F
